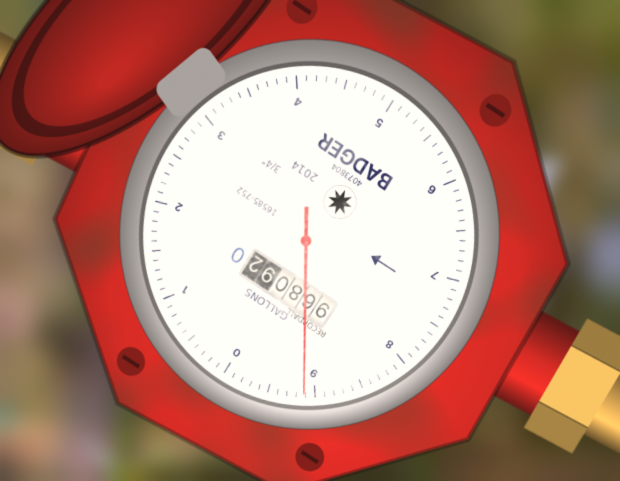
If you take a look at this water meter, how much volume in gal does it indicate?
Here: 9680919.1 gal
